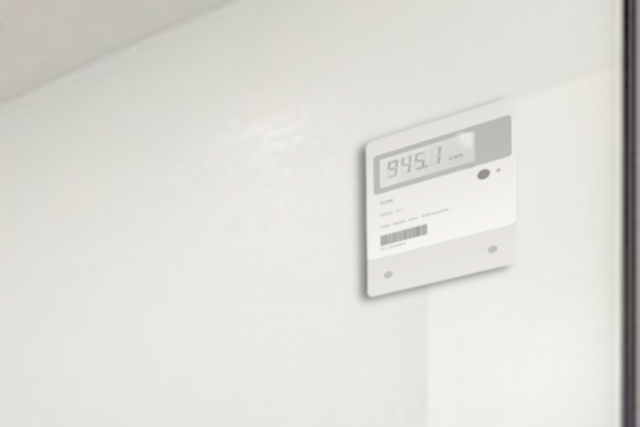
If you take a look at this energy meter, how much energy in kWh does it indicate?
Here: 945.1 kWh
